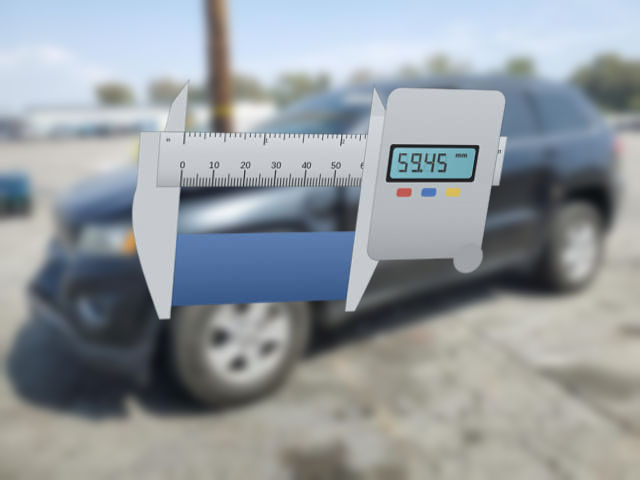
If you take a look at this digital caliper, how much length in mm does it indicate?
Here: 59.45 mm
